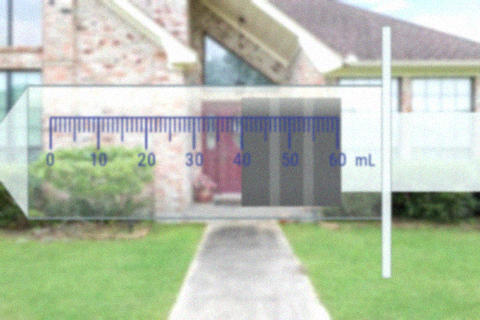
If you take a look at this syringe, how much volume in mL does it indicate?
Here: 40 mL
